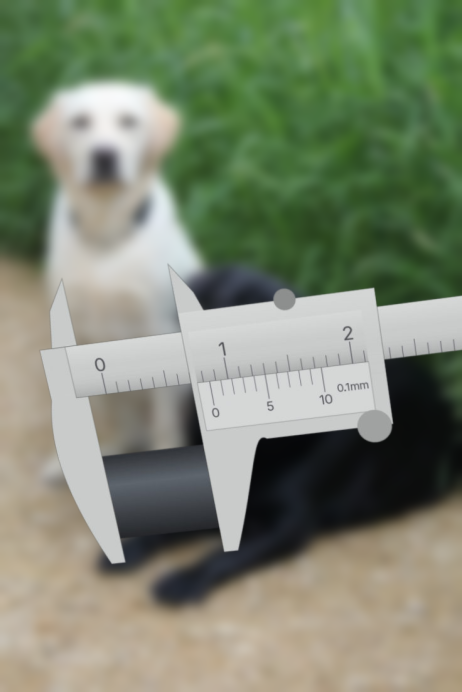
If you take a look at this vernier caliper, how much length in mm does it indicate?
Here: 8.5 mm
